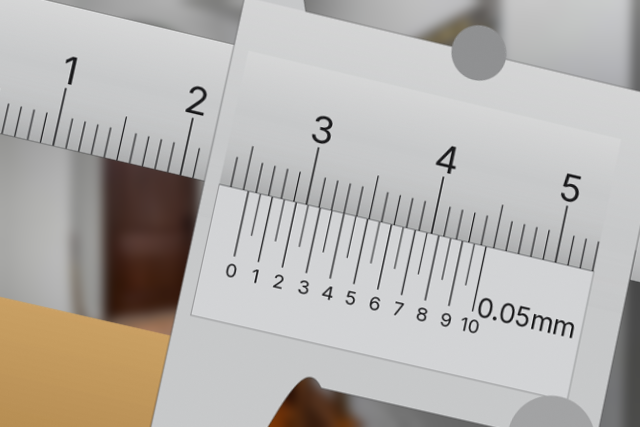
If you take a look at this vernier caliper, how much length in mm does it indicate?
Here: 25.4 mm
